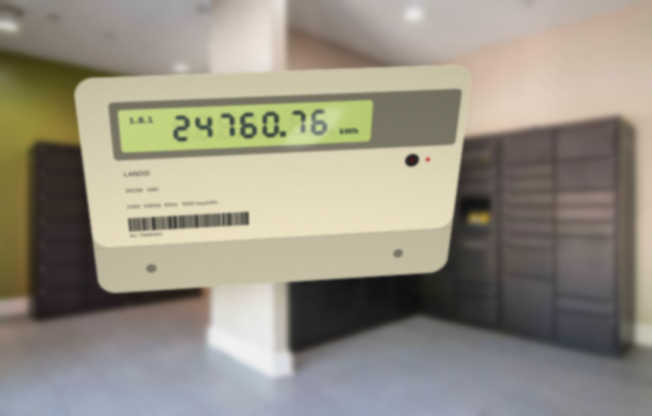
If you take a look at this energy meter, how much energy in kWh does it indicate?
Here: 24760.76 kWh
